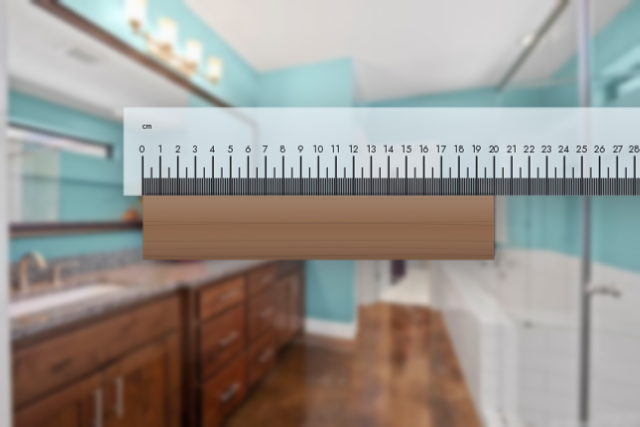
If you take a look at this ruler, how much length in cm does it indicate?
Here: 20 cm
